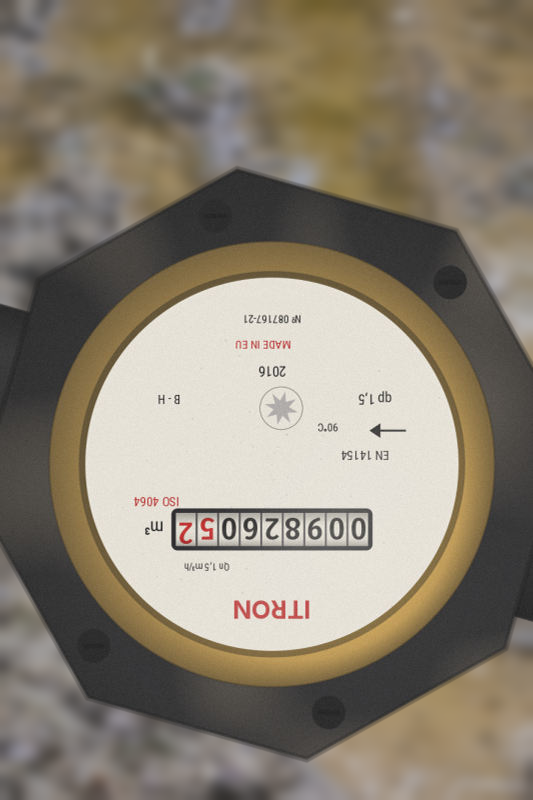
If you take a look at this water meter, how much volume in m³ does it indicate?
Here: 98260.52 m³
